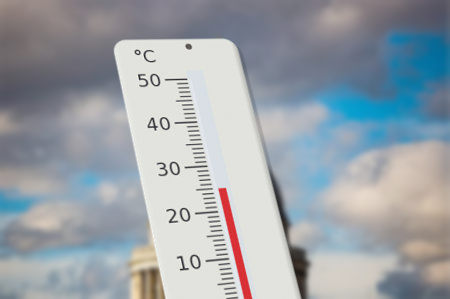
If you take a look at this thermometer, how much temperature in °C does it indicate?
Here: 25 °C
